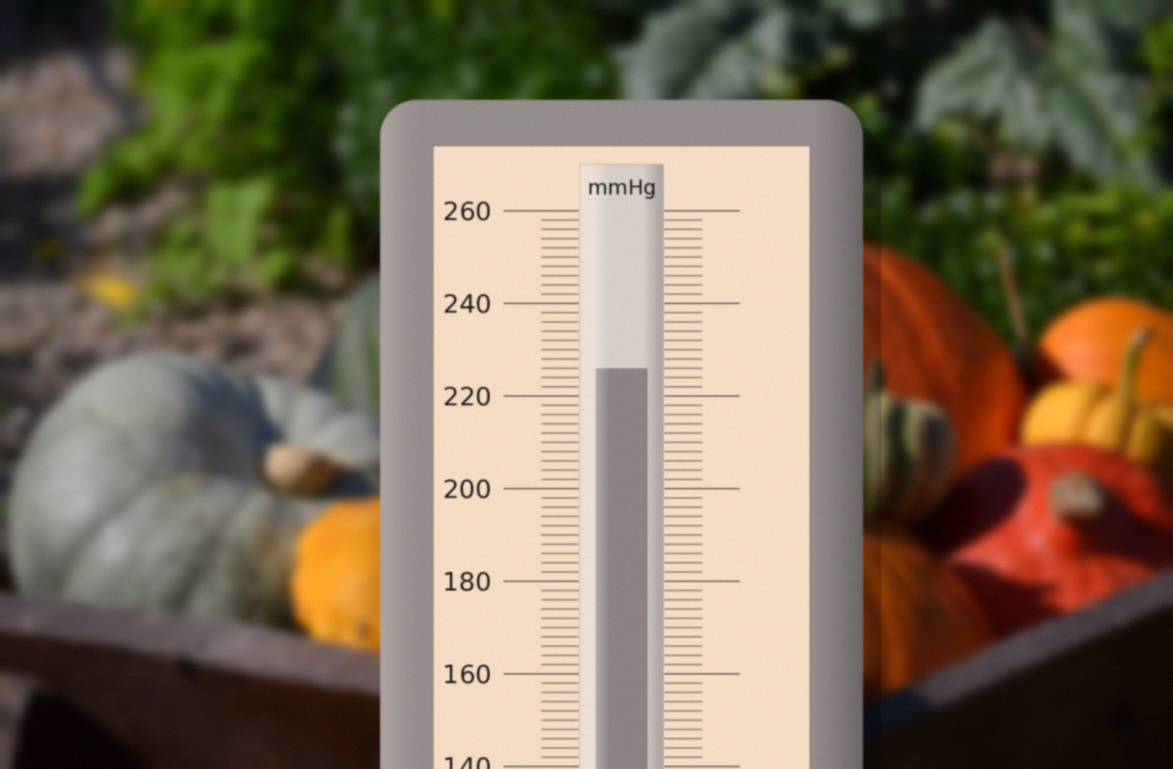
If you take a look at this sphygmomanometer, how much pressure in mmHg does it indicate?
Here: 226 mmHg
